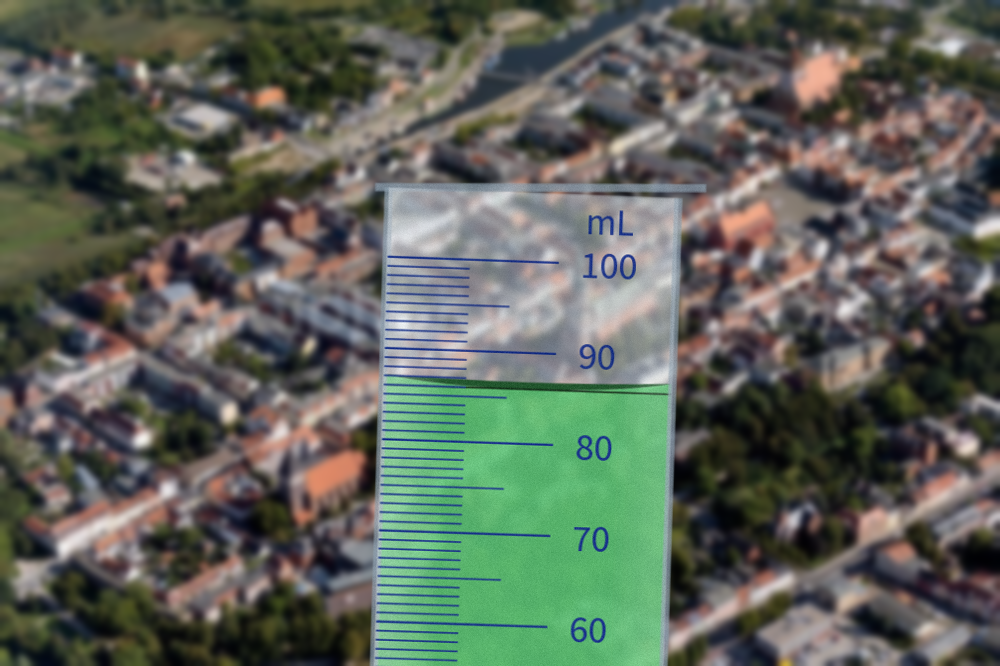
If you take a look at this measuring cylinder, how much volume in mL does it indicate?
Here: 86 mL
